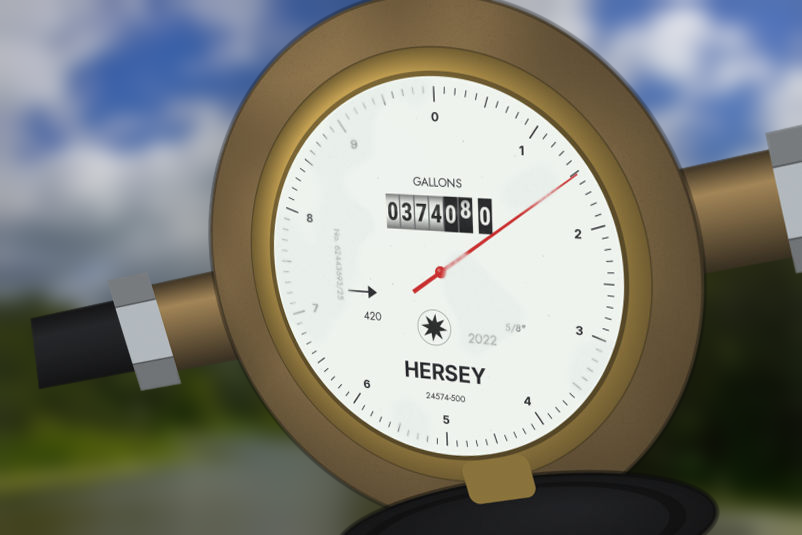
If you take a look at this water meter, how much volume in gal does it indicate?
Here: 374081.5 gal
